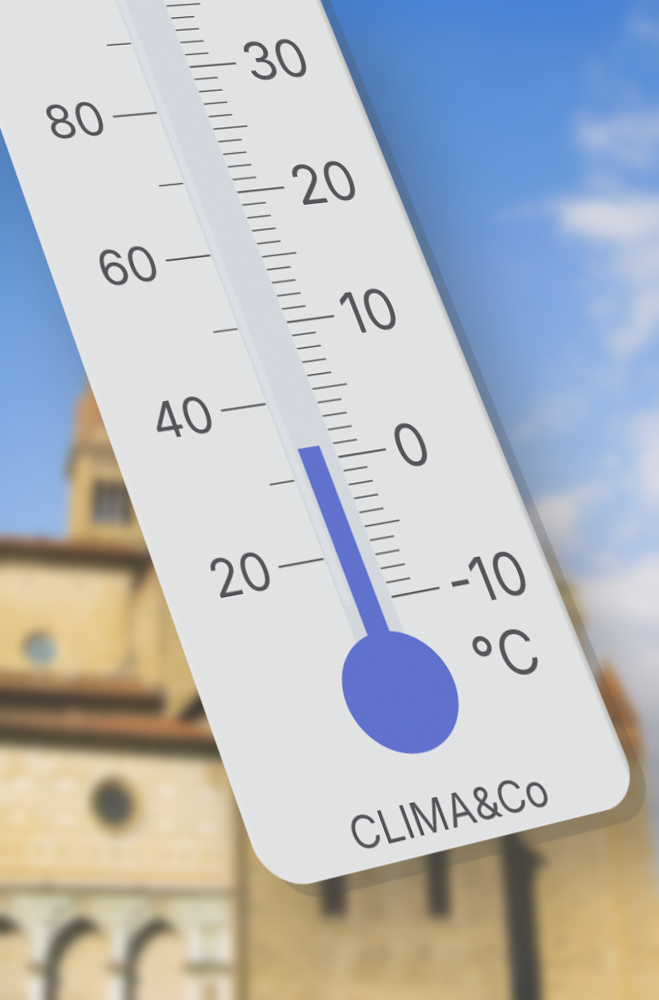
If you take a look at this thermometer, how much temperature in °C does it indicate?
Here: 1 °C
